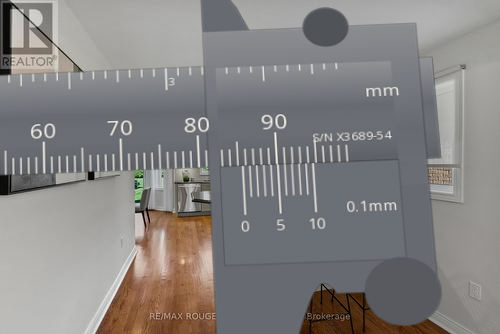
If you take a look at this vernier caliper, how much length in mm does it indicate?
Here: 85.6 mm
